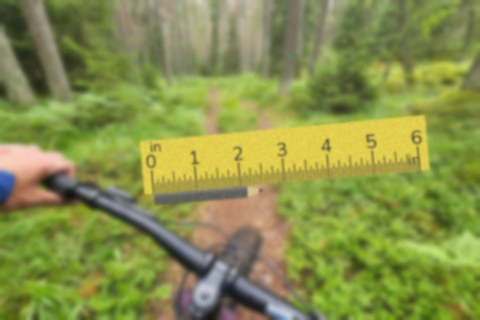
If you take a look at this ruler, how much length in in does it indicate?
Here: 2.5 in
